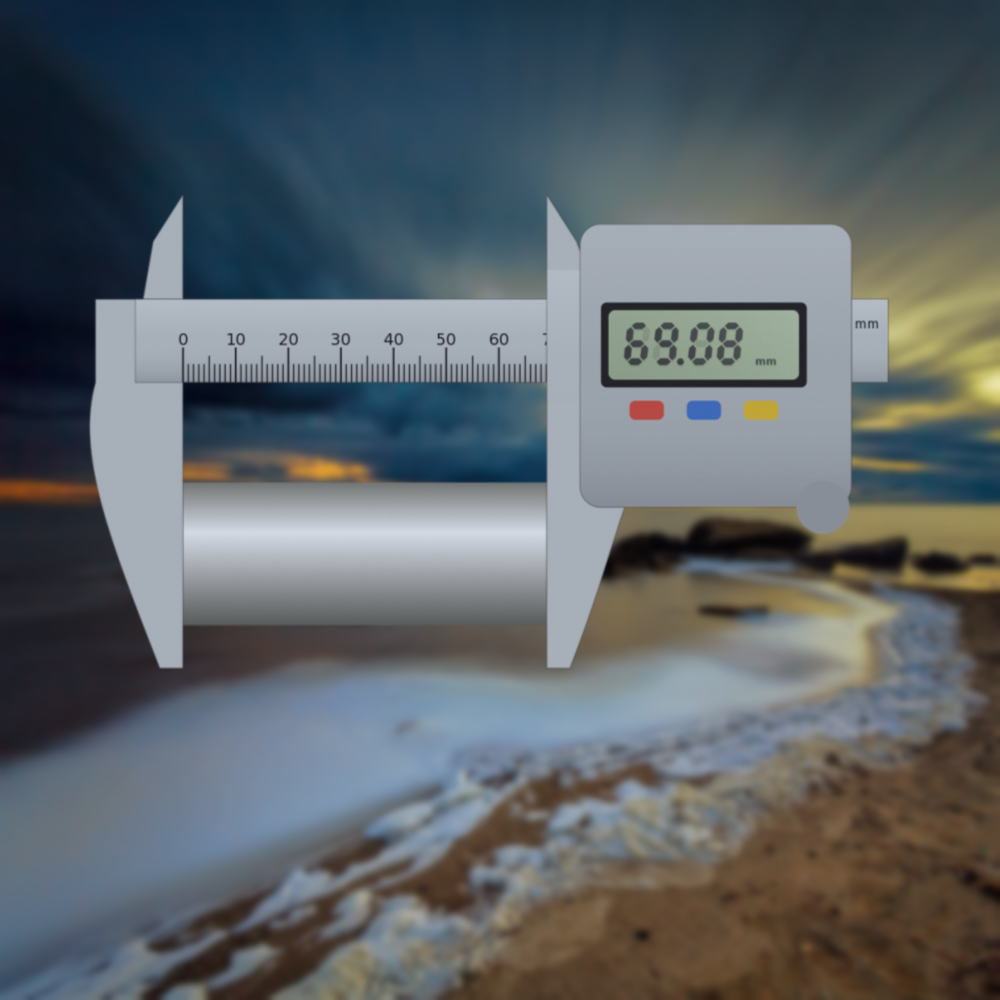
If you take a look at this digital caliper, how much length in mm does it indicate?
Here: 69.08 mm
